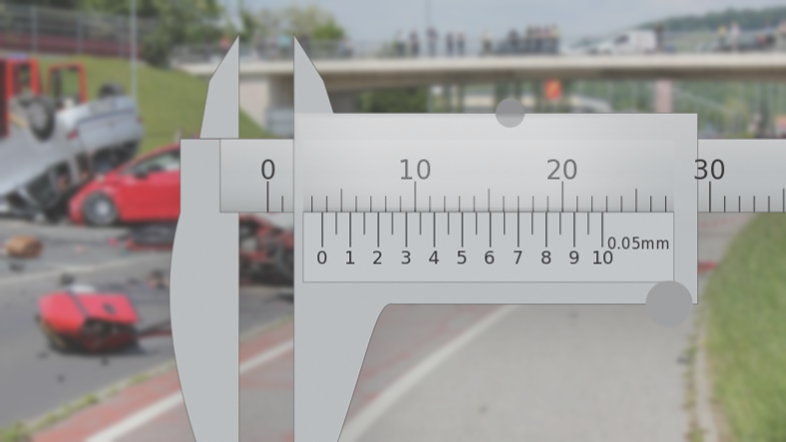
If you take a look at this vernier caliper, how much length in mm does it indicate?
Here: 3.7 mm
